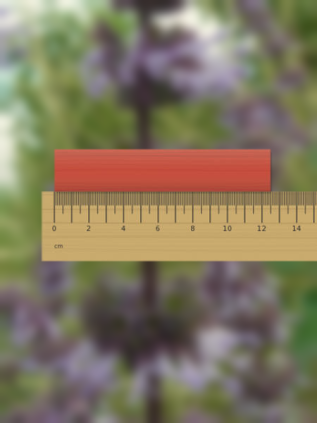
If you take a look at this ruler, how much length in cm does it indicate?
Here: 12.5 cm
